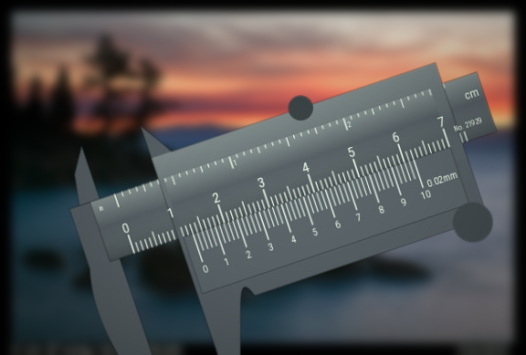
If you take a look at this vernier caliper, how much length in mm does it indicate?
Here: 13.0 mm
